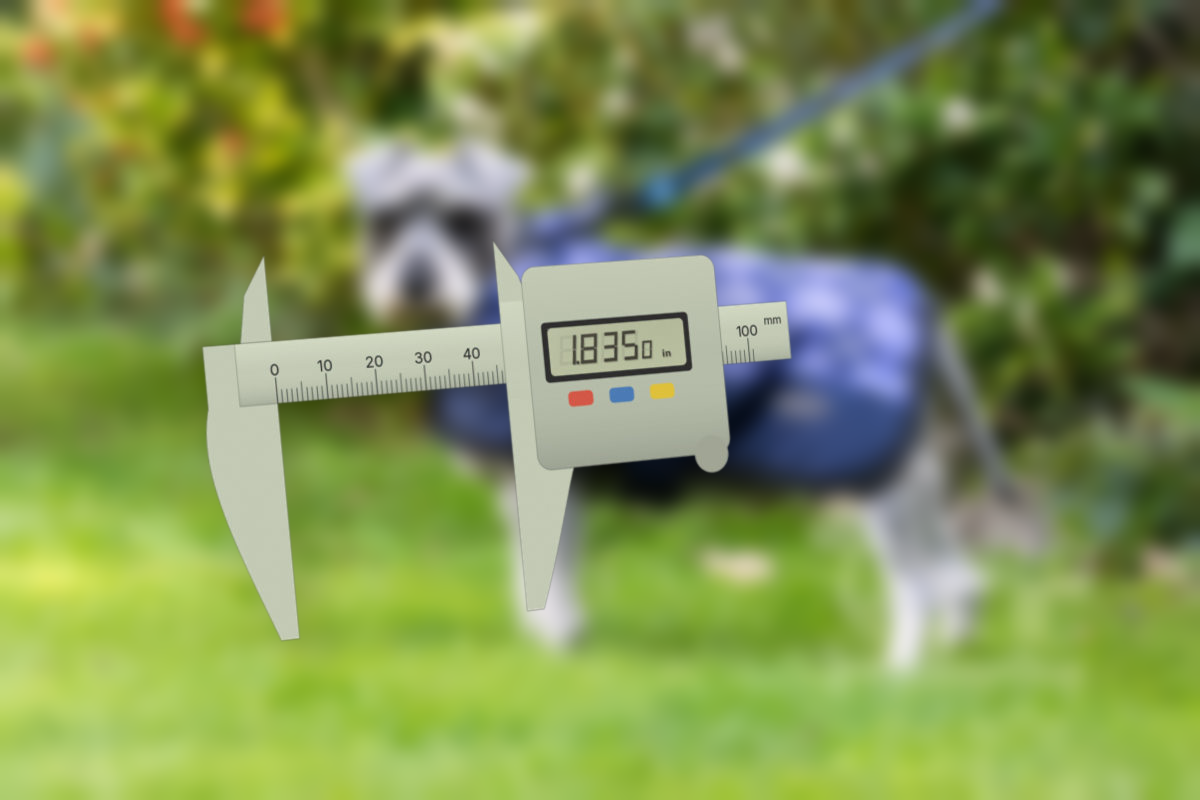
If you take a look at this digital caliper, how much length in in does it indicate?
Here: 1.8350 in
